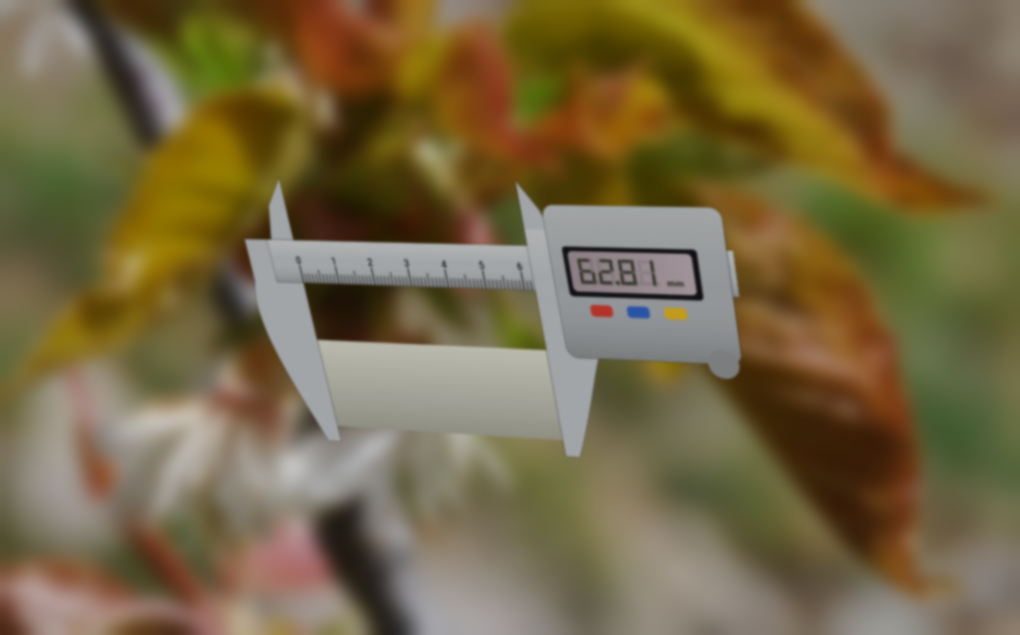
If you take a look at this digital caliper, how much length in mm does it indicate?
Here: 62.81 mm
